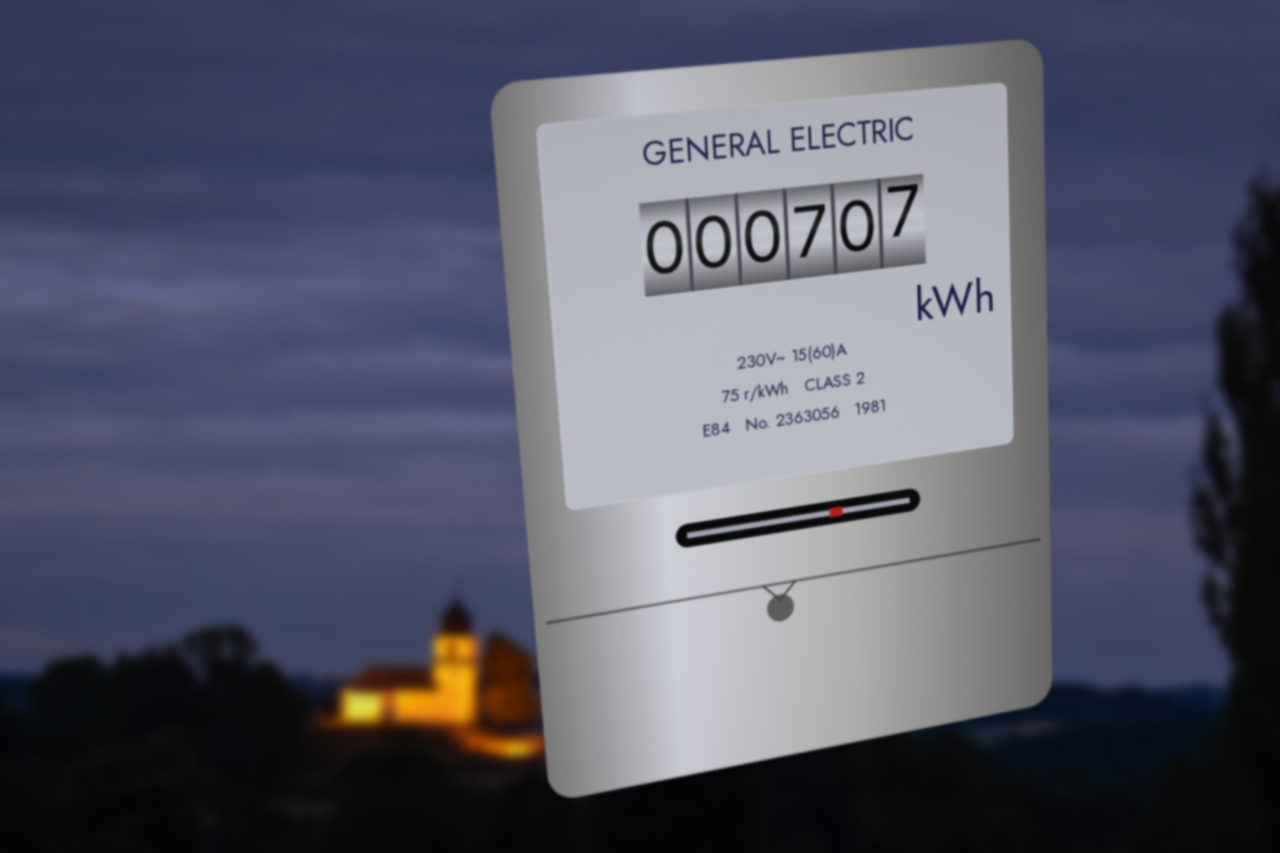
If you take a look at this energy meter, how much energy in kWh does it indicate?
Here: 707 kWh
